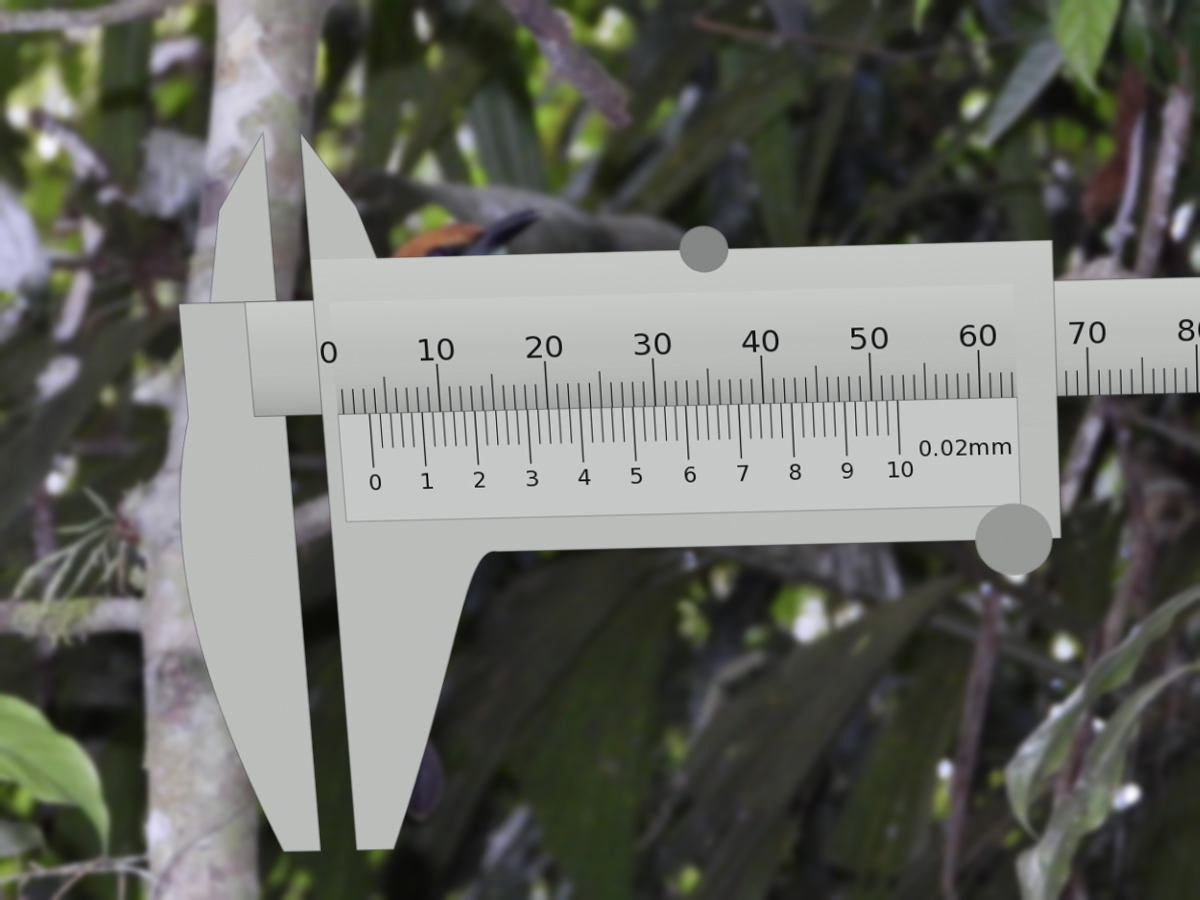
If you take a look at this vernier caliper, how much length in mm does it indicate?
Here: 3.4 mm
